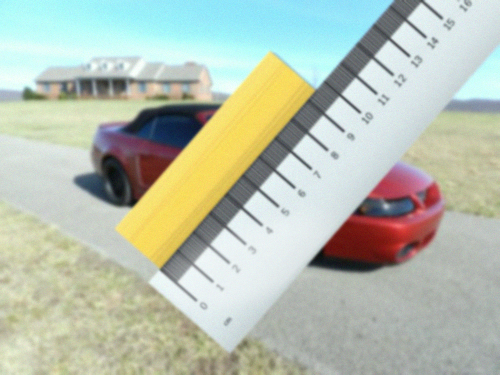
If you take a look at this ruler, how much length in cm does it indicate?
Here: 9.5 cm
